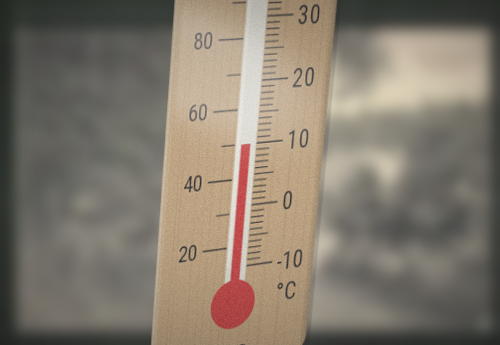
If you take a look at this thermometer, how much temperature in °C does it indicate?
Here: 10 °C
